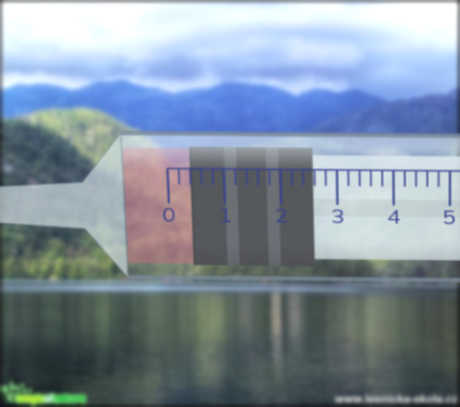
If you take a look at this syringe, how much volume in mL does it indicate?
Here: 0.4 mL
